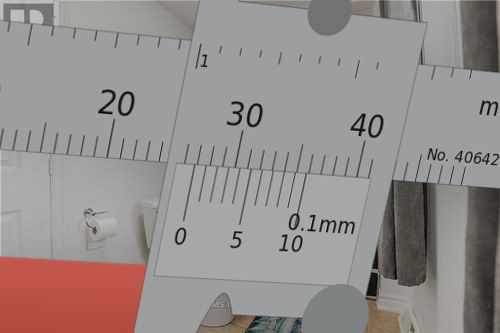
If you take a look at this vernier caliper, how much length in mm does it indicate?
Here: 26.8 mm
